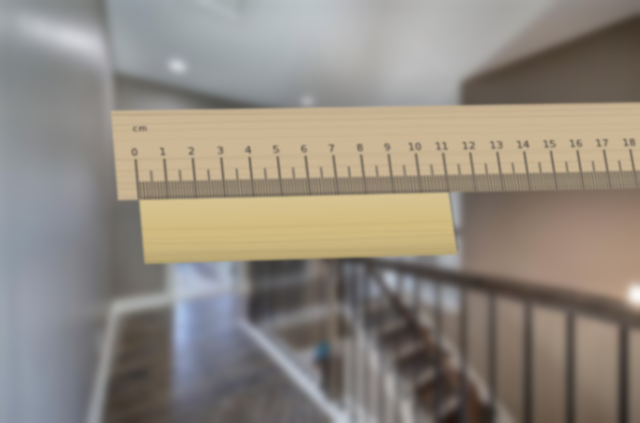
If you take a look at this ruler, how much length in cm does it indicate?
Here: 11 cm
